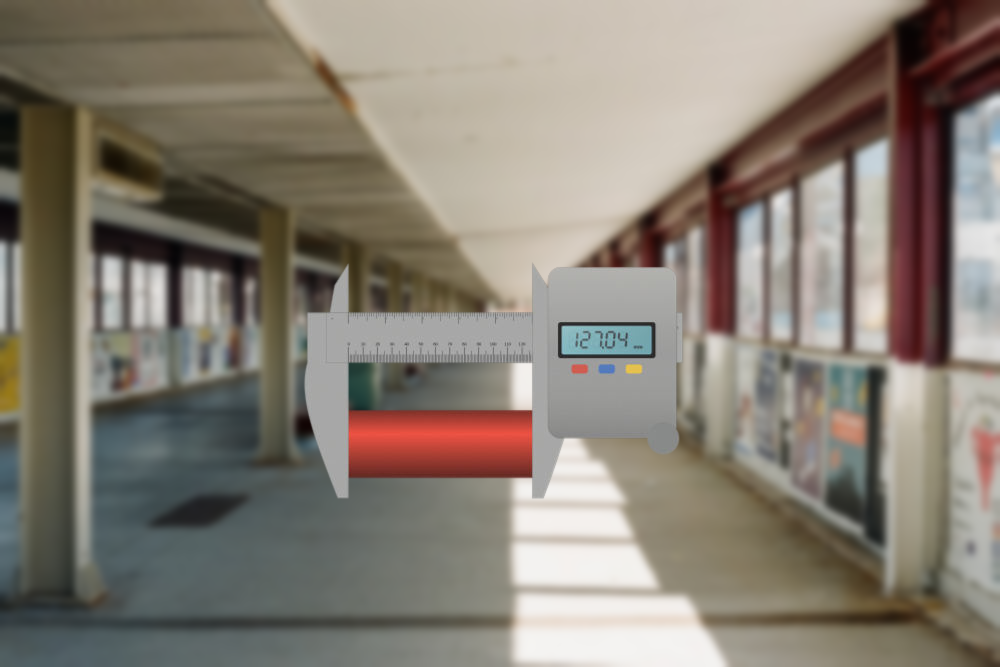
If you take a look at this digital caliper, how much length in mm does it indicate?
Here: 127.04 mm
